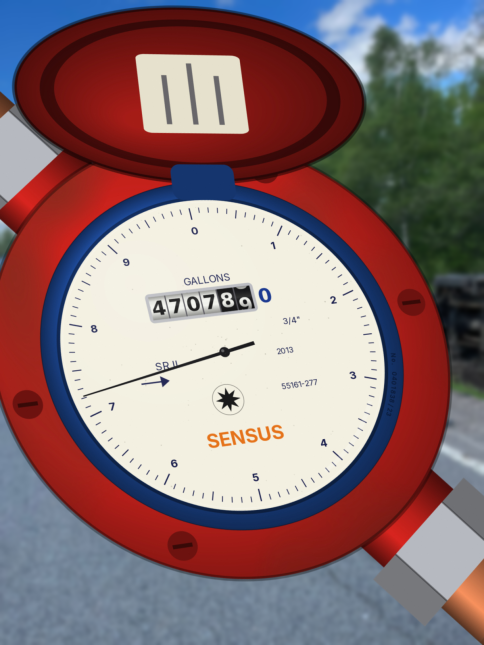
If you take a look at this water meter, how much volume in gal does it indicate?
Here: 4707887.2 gal
